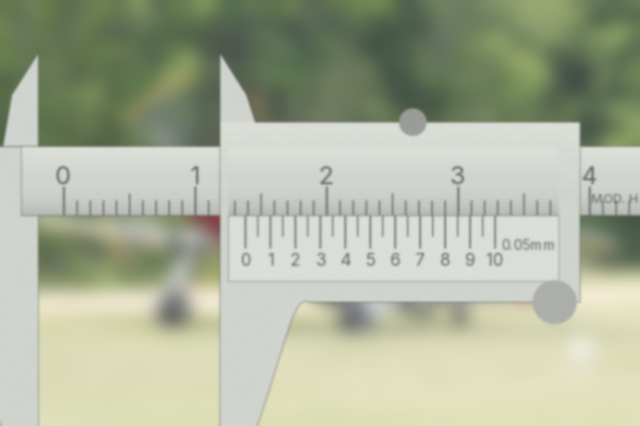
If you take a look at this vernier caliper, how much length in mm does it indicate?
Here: 13.8 mm
